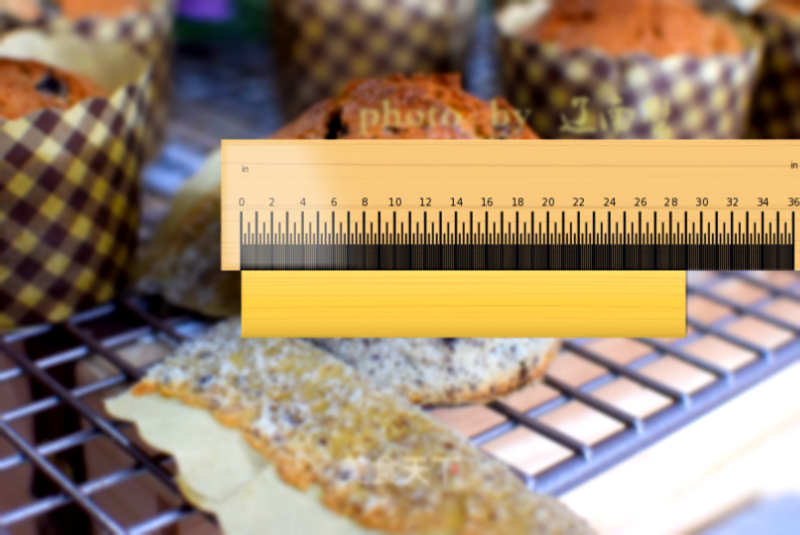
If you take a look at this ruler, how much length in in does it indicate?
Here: 29 in
